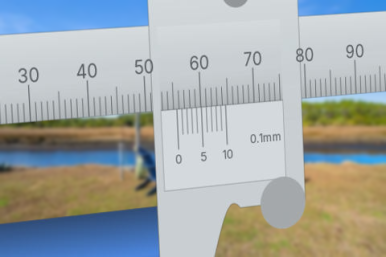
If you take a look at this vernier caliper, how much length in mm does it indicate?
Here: 55.6 mm
